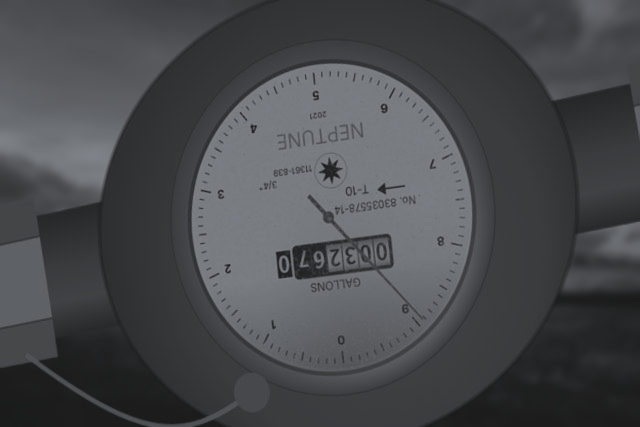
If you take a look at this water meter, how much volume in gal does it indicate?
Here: 32668.9 gal
